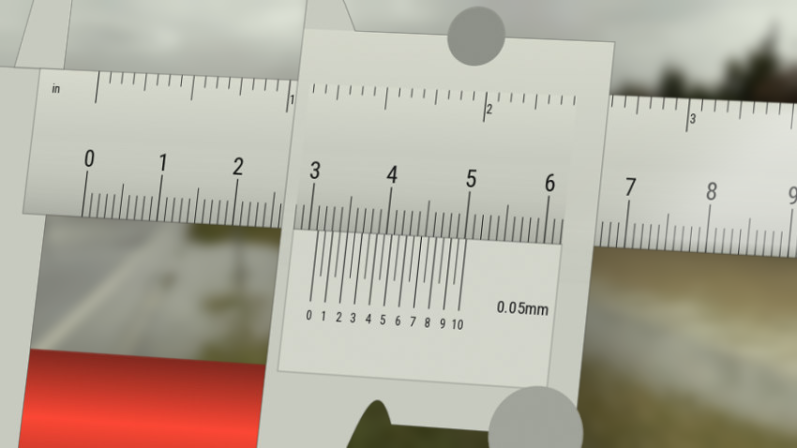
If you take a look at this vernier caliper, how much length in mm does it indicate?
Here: 31.2 mm
